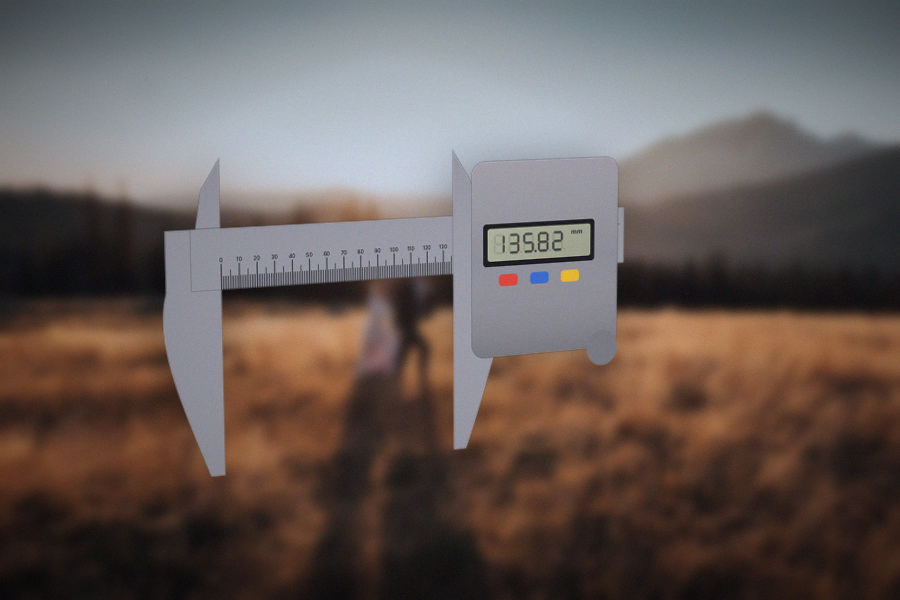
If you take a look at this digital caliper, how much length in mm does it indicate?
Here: 135.82 mm
